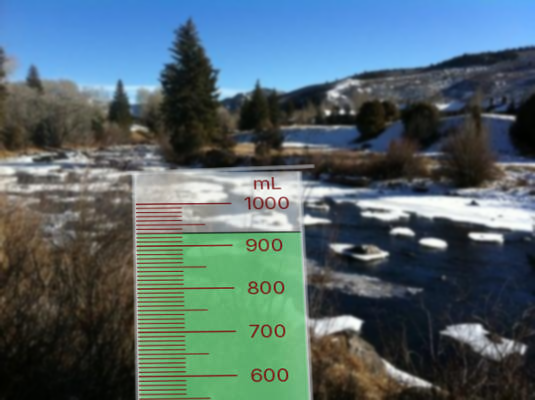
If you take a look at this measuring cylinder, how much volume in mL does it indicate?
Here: 930 mL
